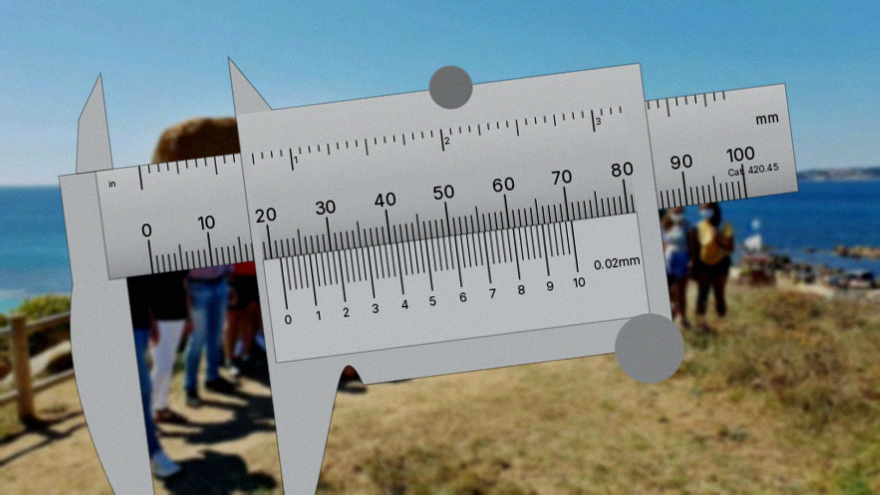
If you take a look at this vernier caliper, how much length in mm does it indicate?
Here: 21.5 mm
